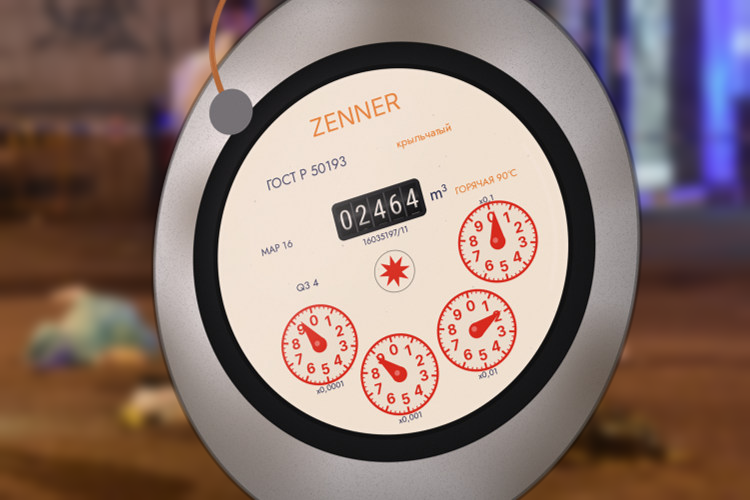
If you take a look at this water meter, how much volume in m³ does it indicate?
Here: 2464.0189 m³
